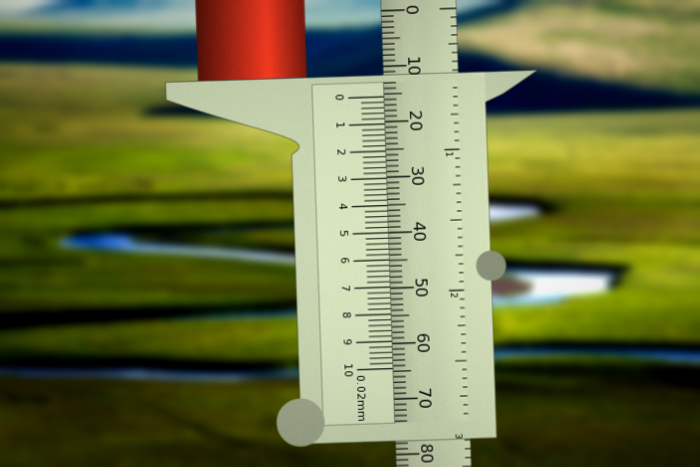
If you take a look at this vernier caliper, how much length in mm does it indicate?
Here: 15.5 mm
